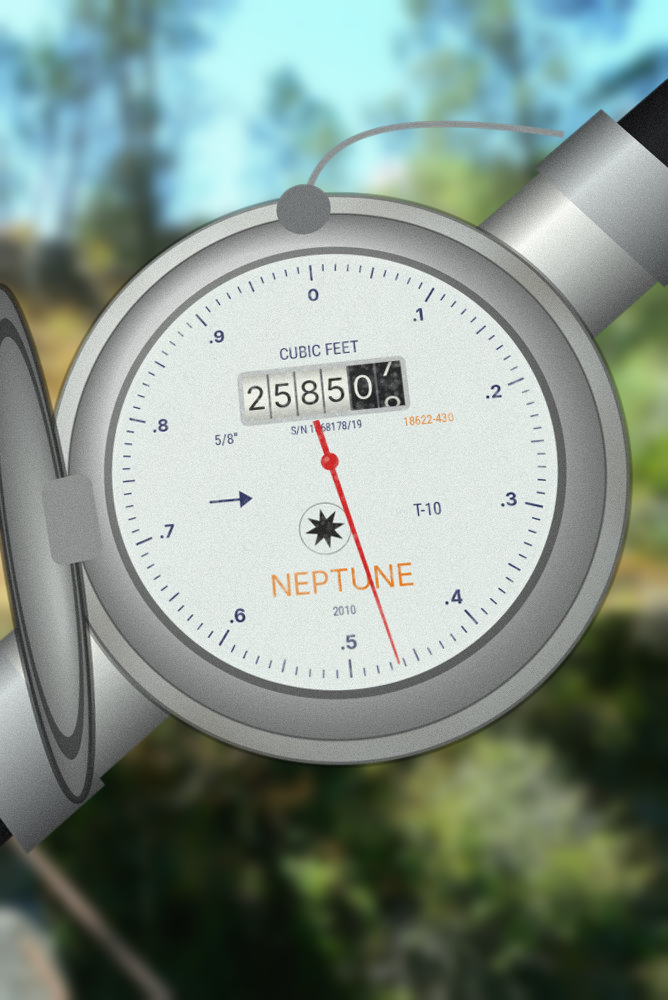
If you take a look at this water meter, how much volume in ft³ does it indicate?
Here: 258507.46 ft³
